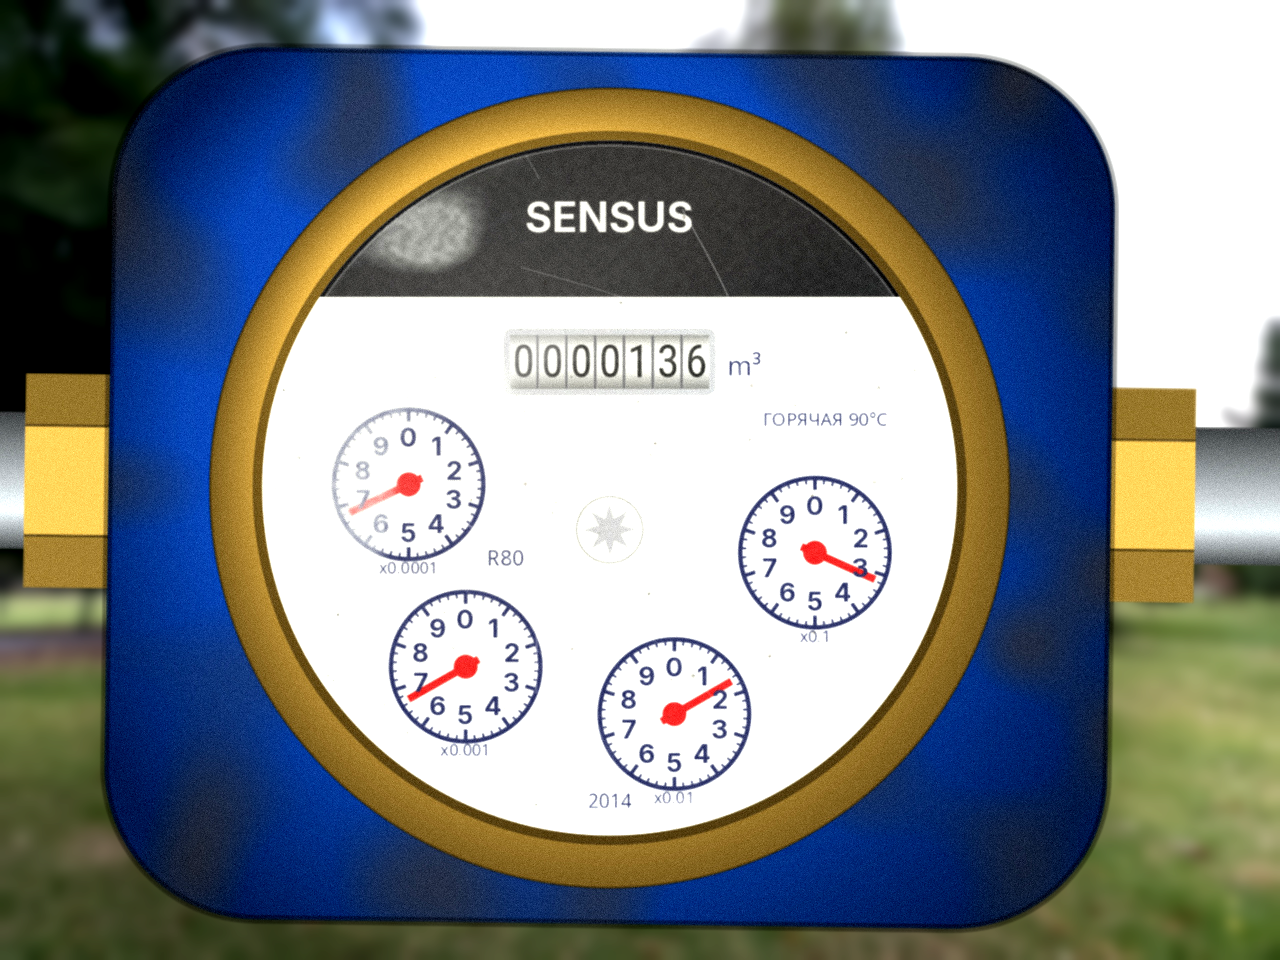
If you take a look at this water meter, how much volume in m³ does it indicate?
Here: 136.3166 m³
